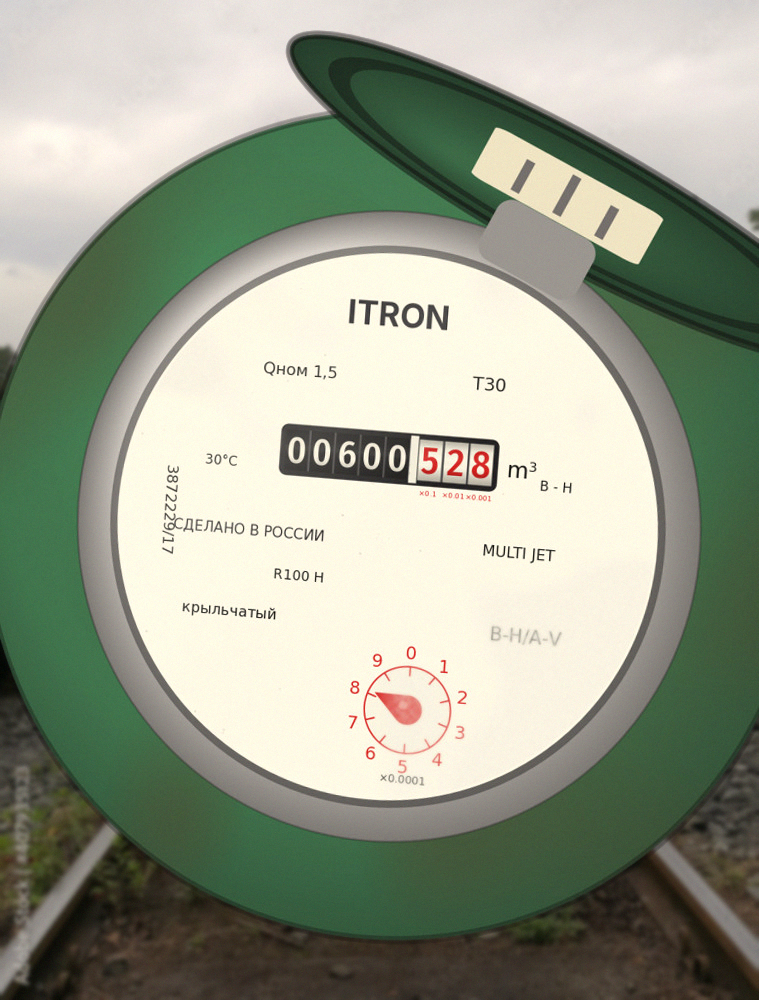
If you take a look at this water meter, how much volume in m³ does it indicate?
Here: 600.5288 m³
